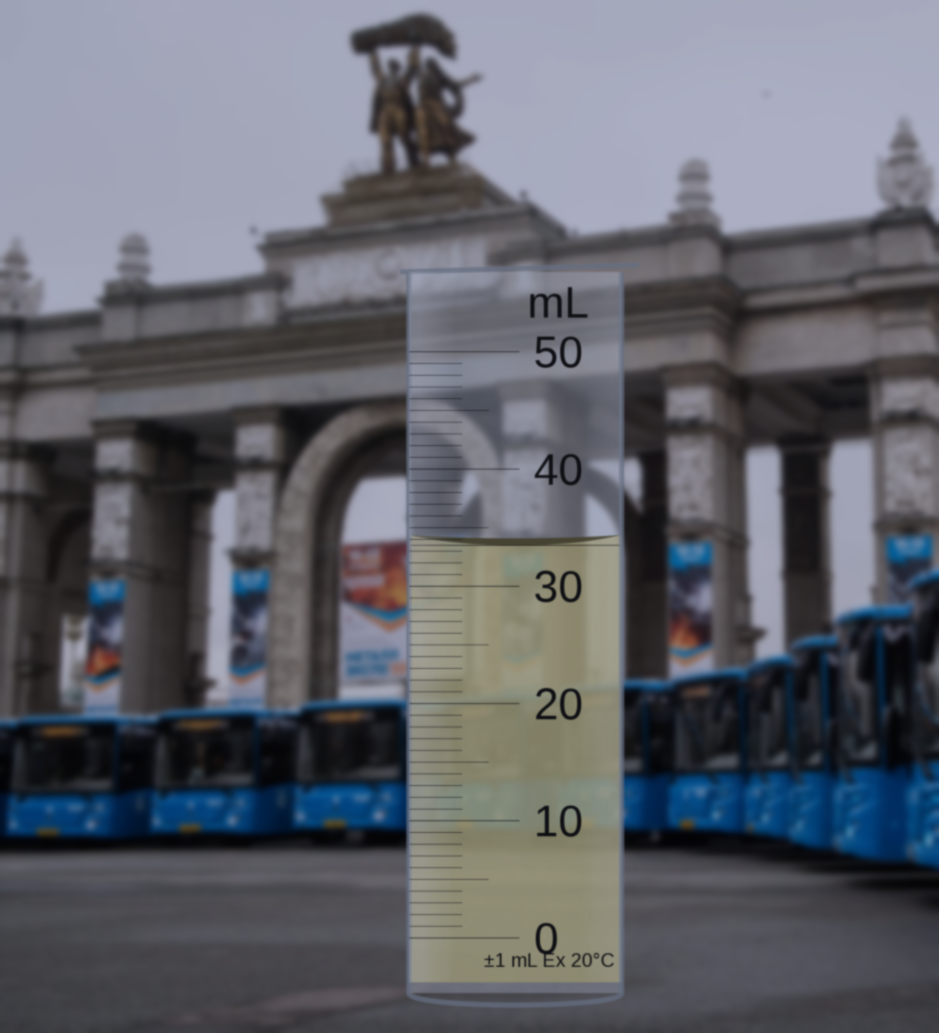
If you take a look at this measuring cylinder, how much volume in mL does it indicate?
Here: 33.5 mL
